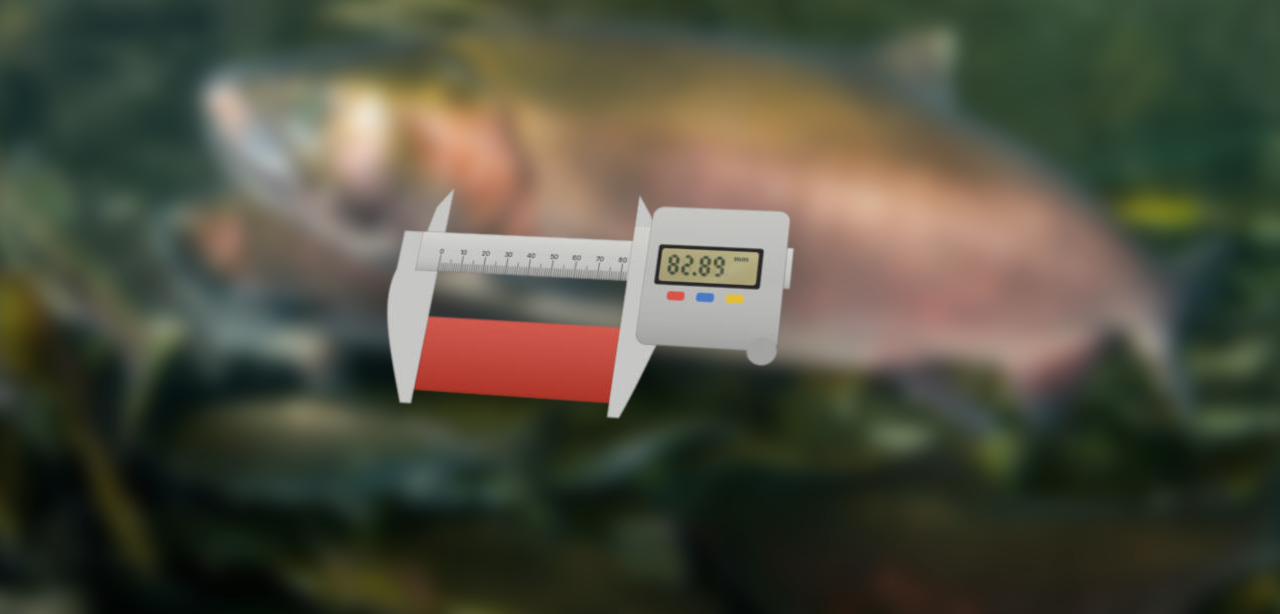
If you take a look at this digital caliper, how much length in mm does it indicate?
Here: 82.89 mm
